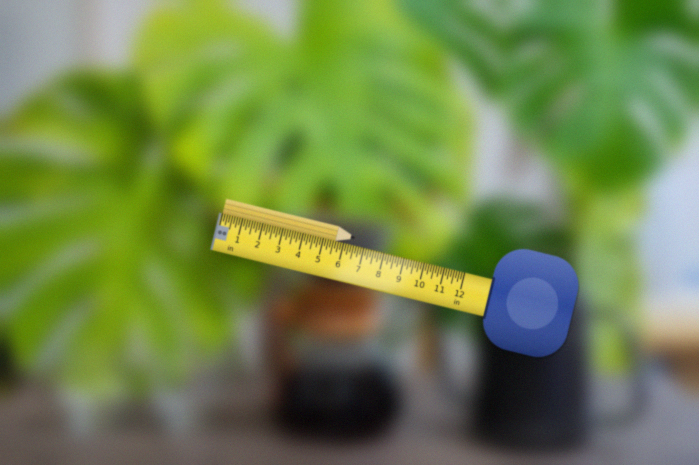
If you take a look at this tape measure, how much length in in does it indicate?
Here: 6.5 in
